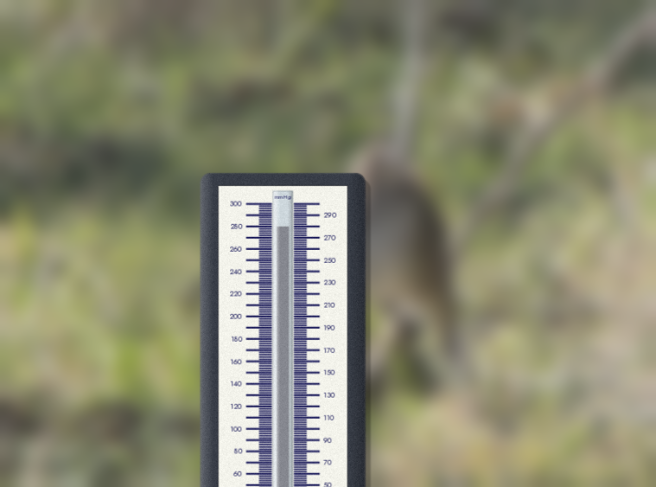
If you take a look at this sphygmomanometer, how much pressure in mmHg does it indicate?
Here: 280 mmHg
